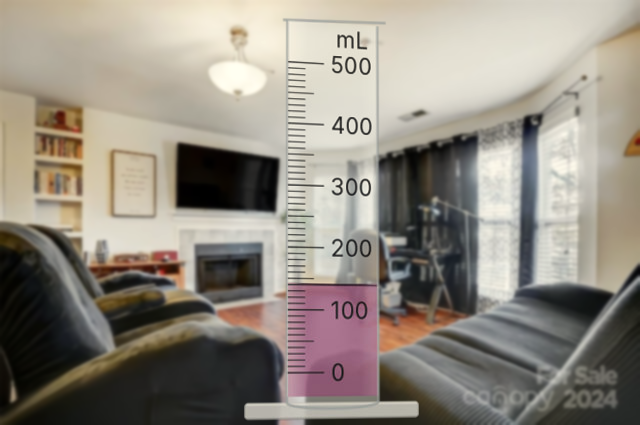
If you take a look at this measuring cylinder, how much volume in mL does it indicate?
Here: 140 mL
